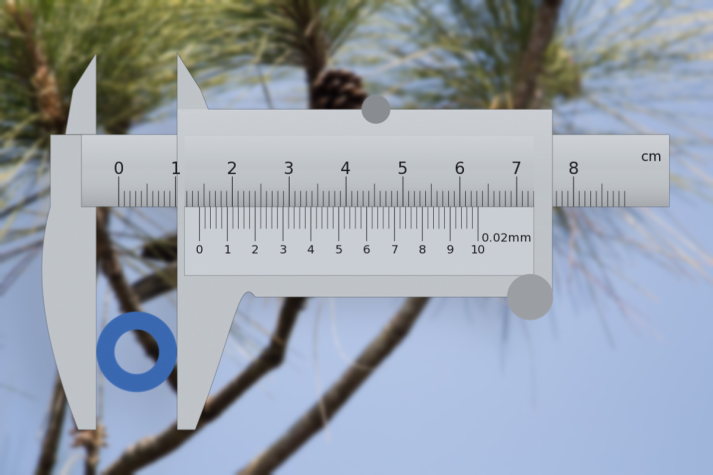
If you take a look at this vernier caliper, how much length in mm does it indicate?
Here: 14.2 mm
